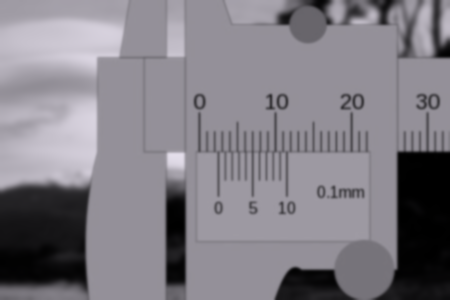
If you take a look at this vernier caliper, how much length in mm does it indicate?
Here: 2.5 mm
